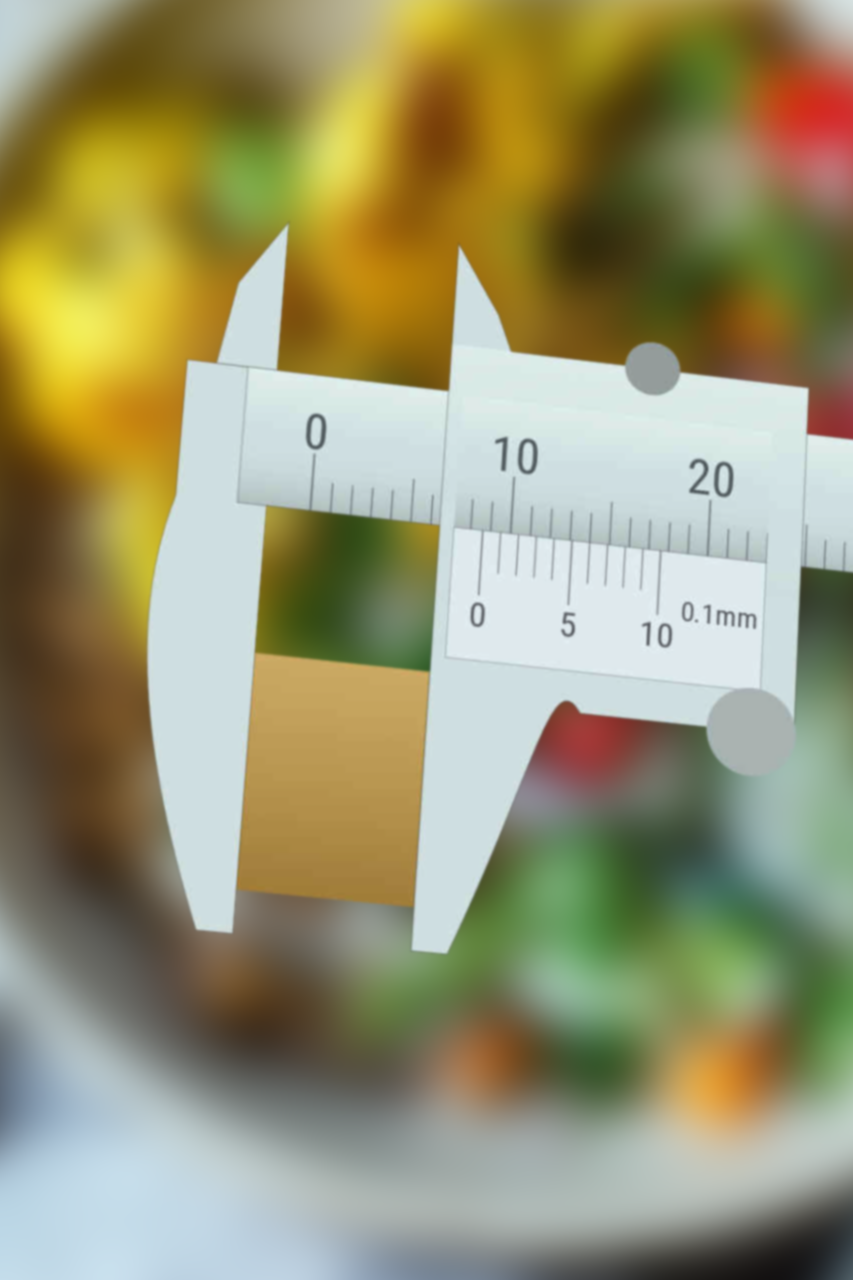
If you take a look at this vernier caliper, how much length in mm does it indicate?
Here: 8.6 mm
